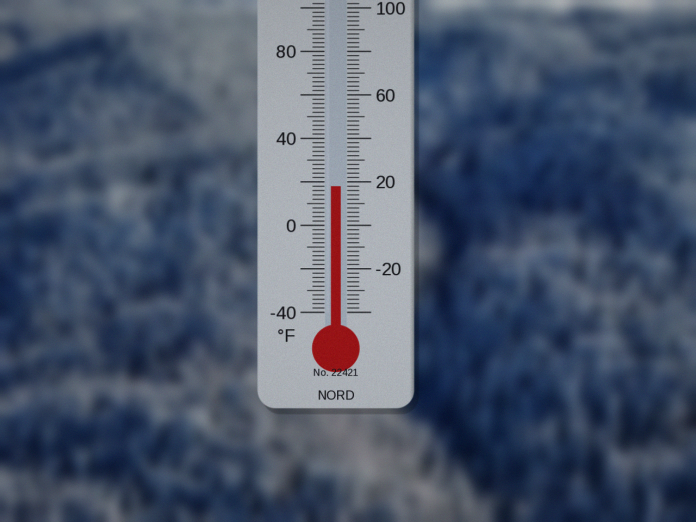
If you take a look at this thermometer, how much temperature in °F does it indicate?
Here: 18 °F
